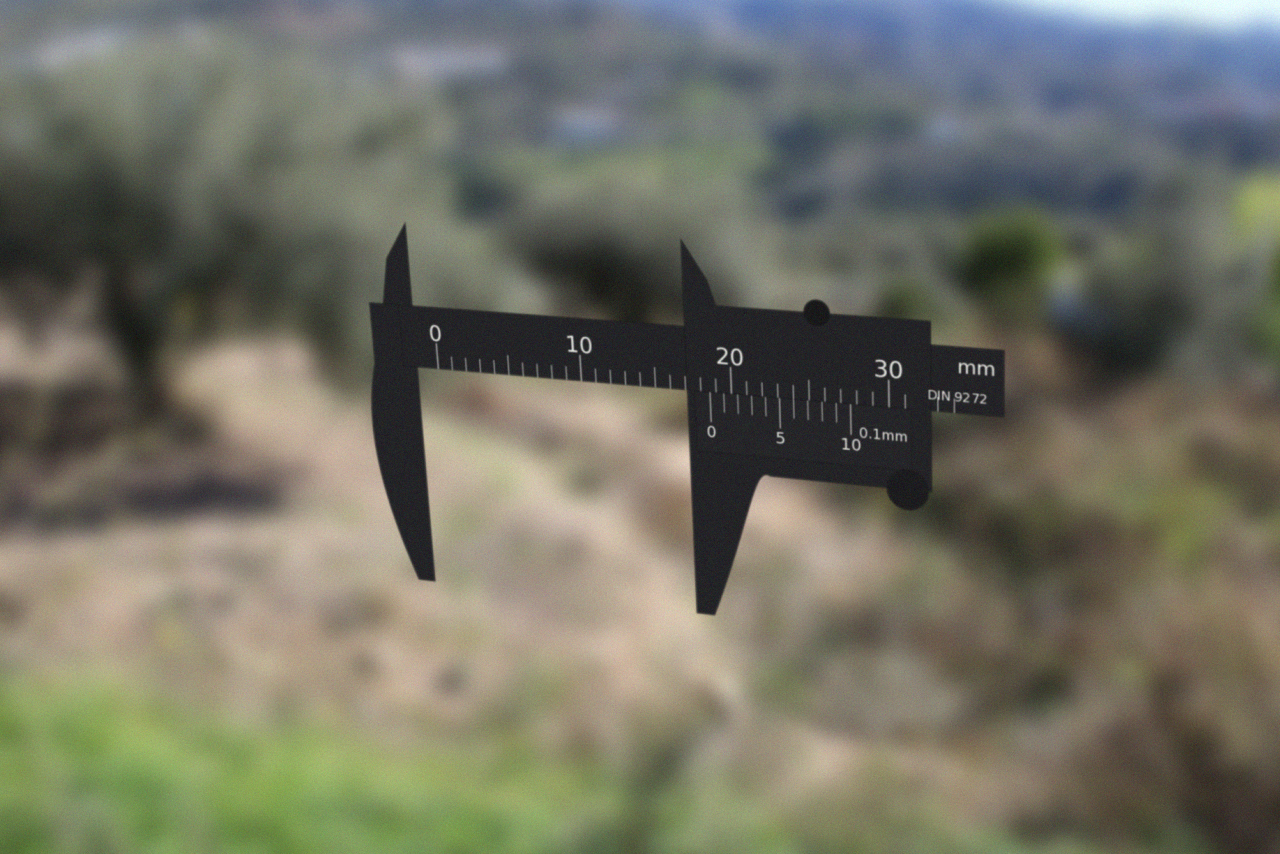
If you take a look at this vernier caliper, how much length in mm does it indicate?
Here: 18.6 mm
